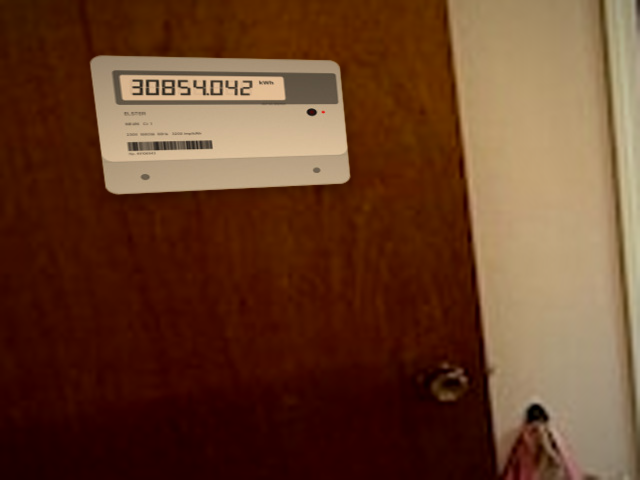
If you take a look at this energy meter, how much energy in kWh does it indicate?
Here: 30854.042 kWh
